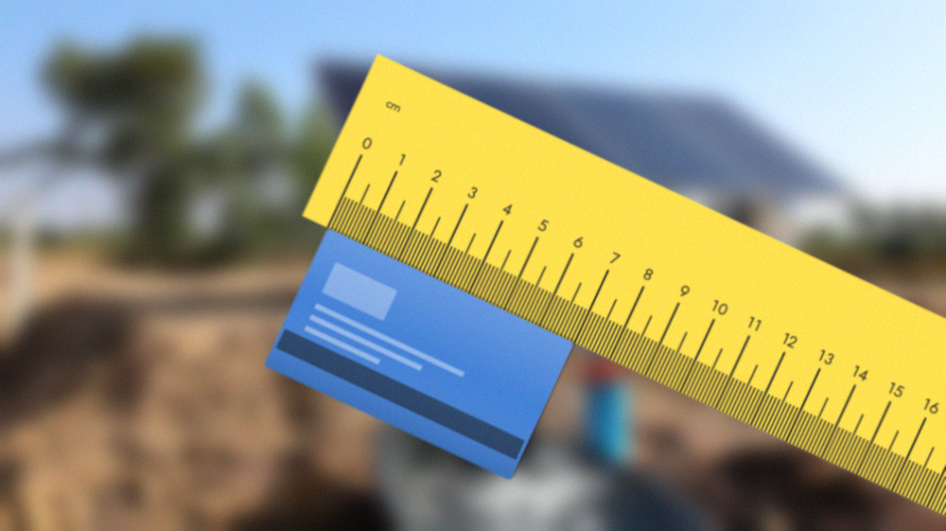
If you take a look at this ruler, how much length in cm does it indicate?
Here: 7 cm
